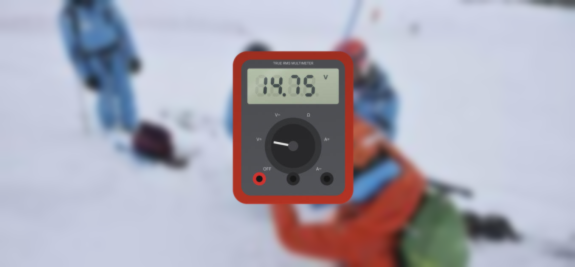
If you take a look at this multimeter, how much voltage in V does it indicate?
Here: 14.75 V
